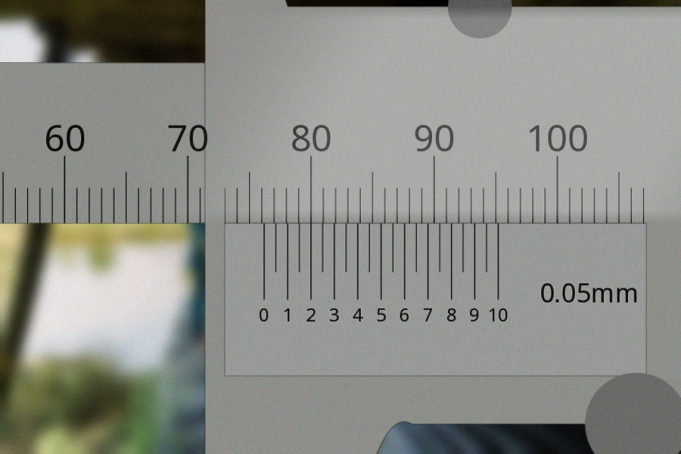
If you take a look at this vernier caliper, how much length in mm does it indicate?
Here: 76.2 mm
